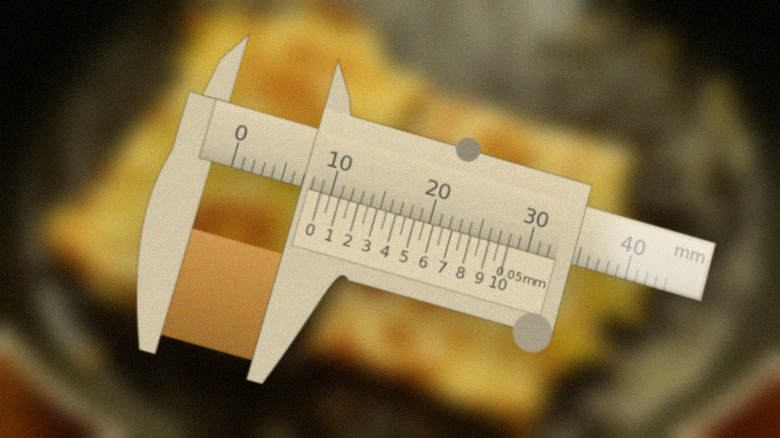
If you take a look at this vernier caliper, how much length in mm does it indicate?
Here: 9.0 mm
